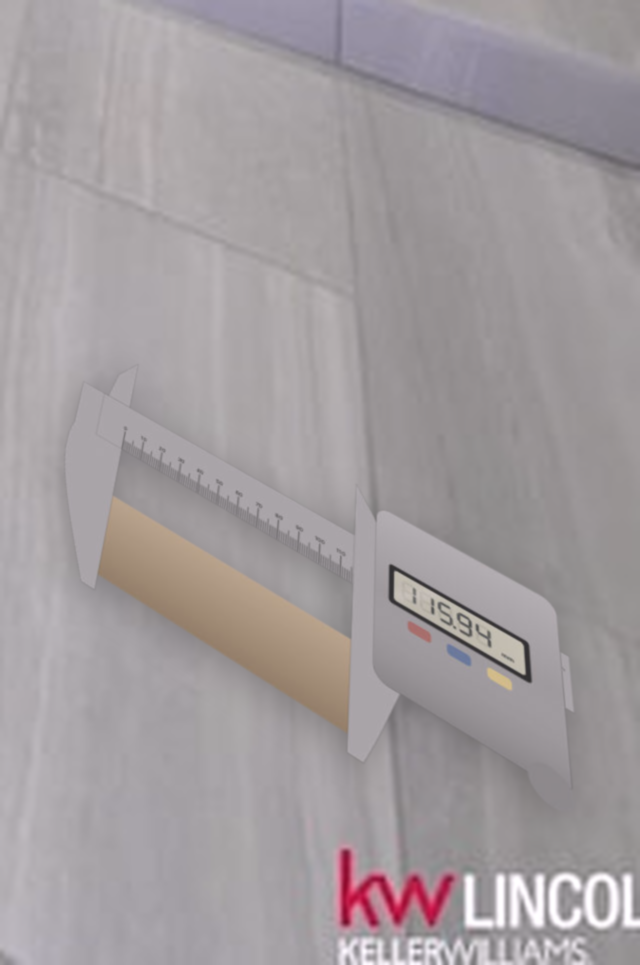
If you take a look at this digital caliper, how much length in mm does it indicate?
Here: 115.94 mm
